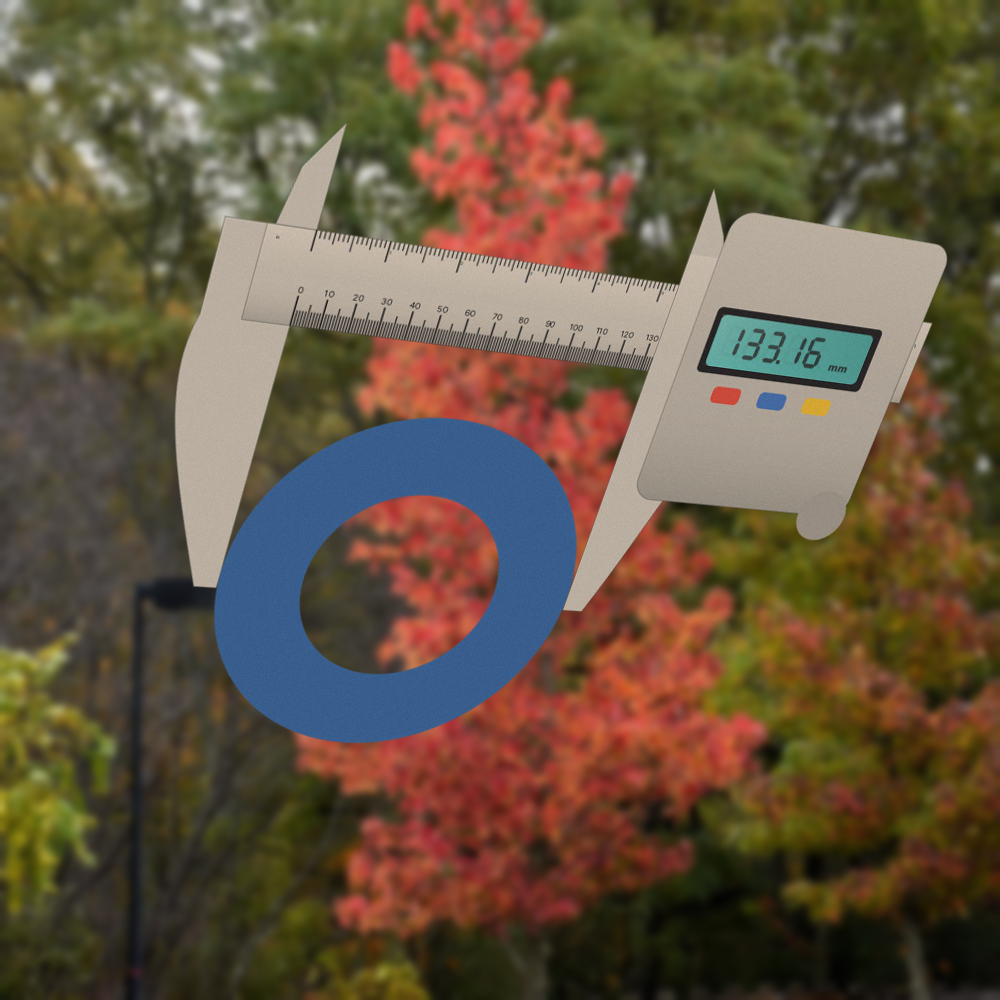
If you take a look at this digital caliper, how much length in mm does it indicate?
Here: 133.16 mm
